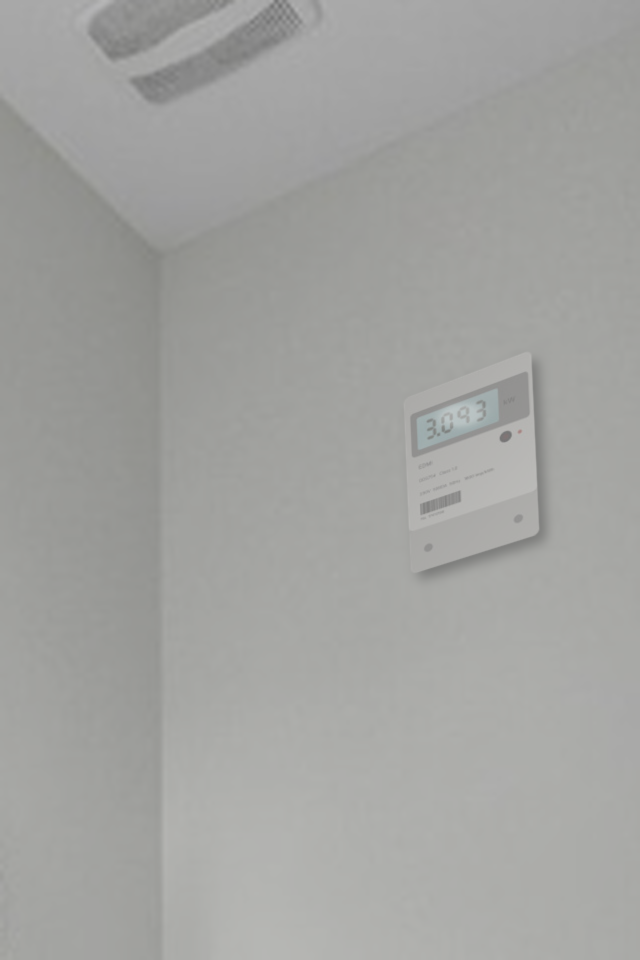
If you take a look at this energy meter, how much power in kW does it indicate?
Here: 3.093 kW
